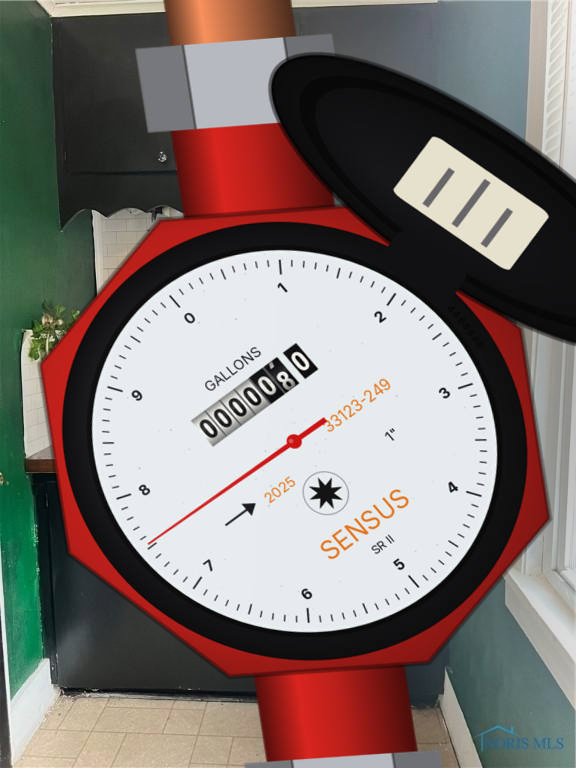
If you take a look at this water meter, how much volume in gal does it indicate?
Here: 77.5 gal
